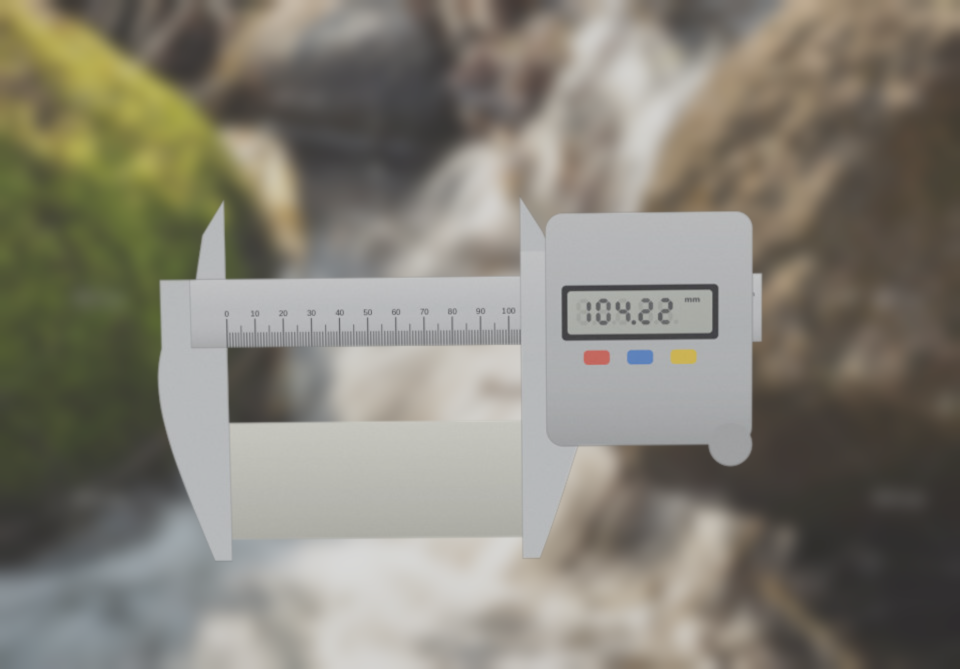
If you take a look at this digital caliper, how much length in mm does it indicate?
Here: 104.22 mm
